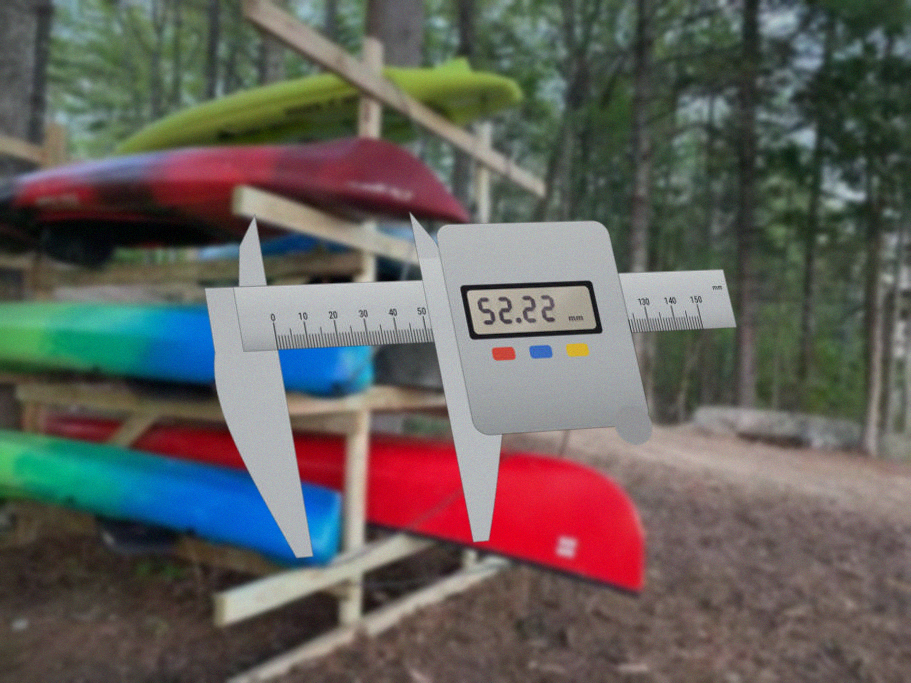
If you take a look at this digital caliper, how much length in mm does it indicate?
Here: 52.22 mm
